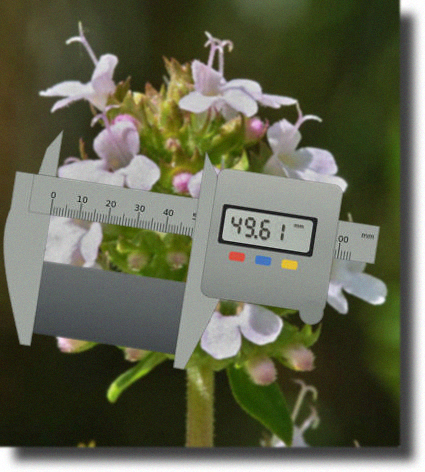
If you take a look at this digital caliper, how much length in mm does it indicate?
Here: 49.61 mm
